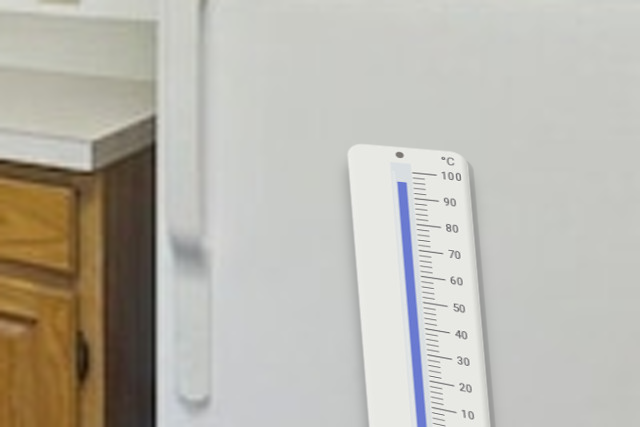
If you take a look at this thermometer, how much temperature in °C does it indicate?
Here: 96 °C
